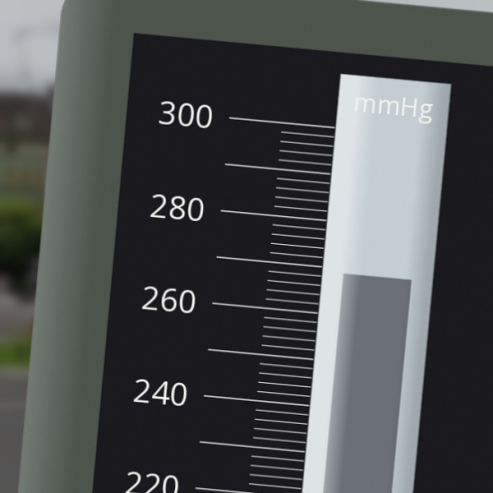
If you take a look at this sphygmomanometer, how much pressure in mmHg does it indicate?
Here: 269 mmHg
